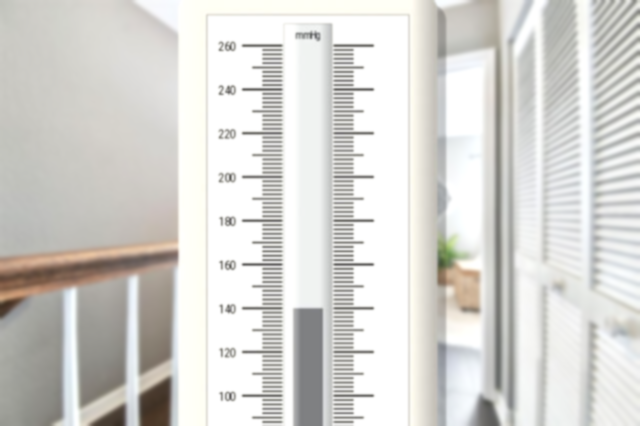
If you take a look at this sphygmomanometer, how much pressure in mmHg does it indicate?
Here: 140 mmHg
